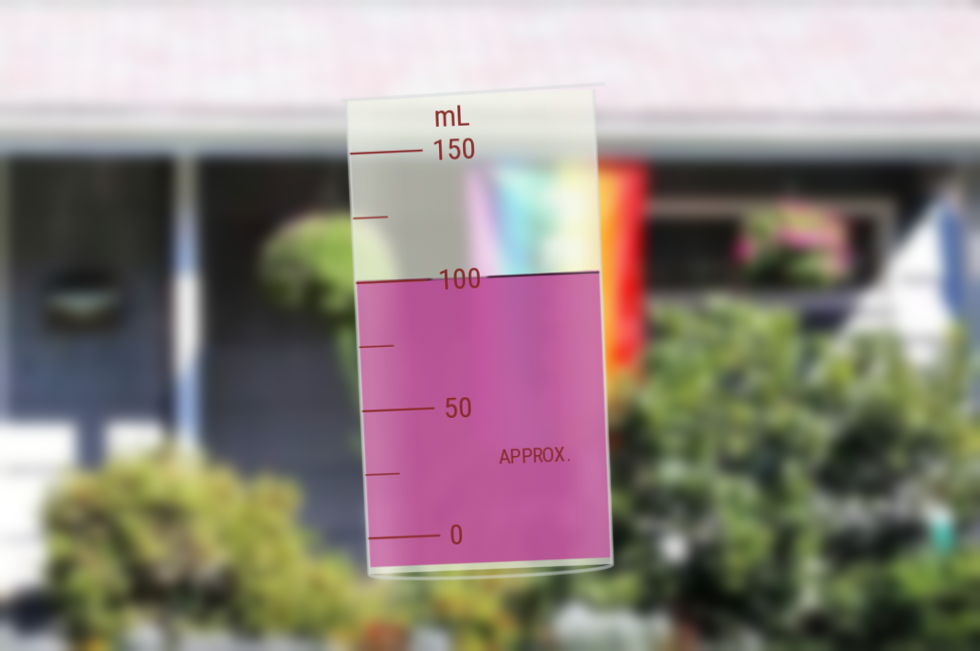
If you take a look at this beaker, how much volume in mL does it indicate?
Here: 100 mL
